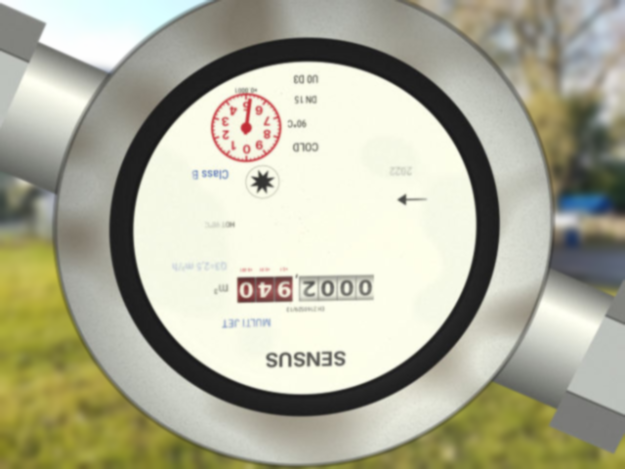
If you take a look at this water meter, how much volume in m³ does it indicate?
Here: 2.9405 m³
